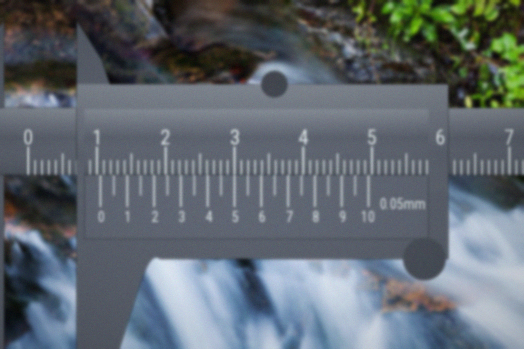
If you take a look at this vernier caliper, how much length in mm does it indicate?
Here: 10.5 mm
